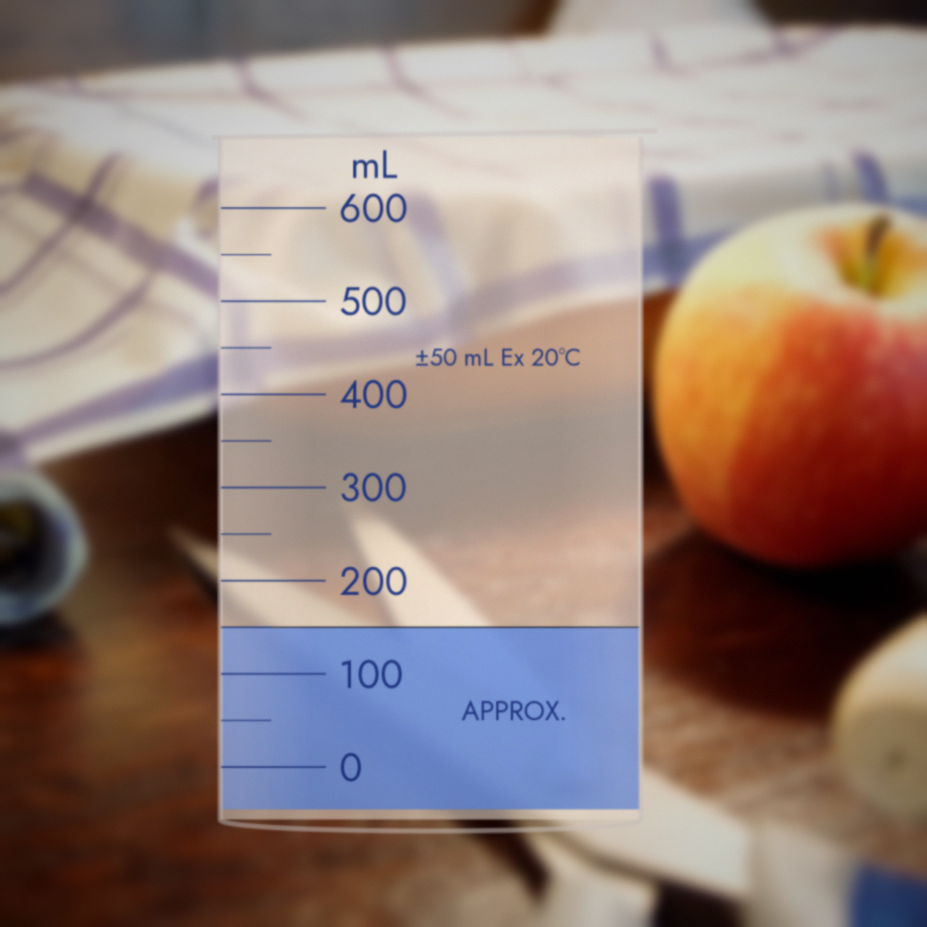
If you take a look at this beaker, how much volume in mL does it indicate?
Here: 150 mL
